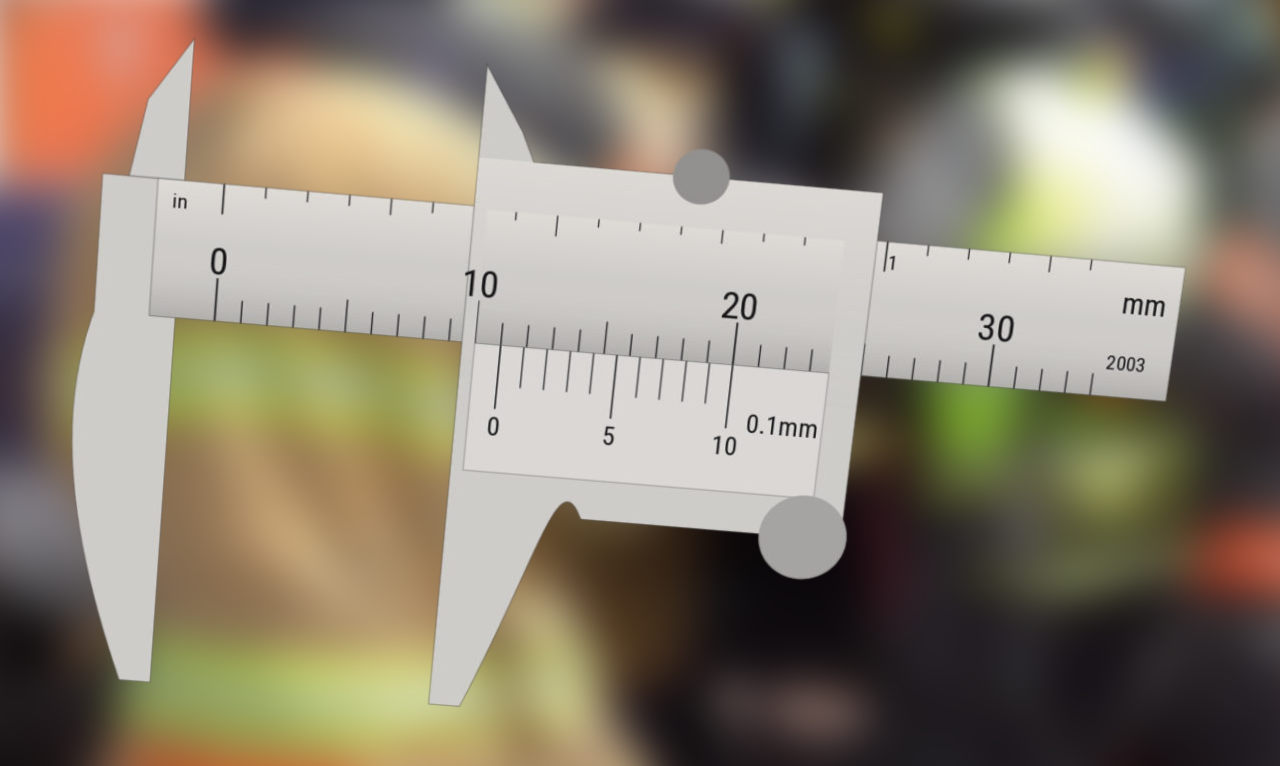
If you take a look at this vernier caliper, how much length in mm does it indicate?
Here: 11.0 mm
